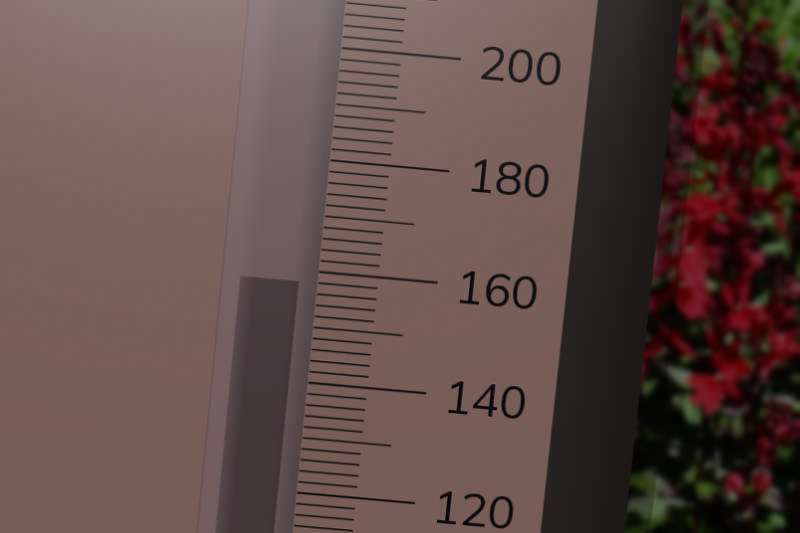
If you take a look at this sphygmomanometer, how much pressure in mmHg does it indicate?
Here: 158 mmHg
